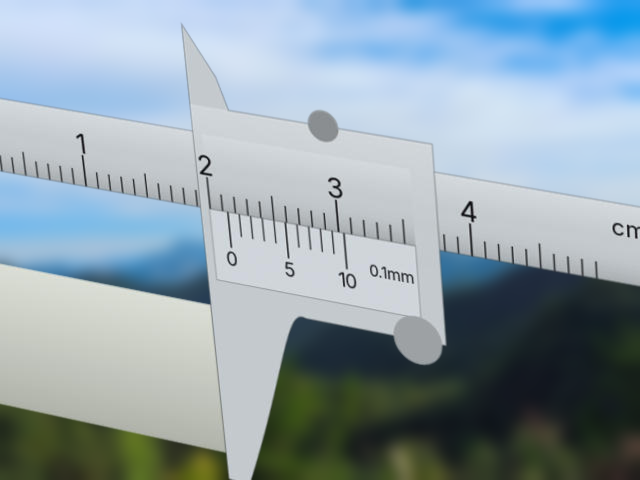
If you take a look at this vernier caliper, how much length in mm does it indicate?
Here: 21.4 mm
